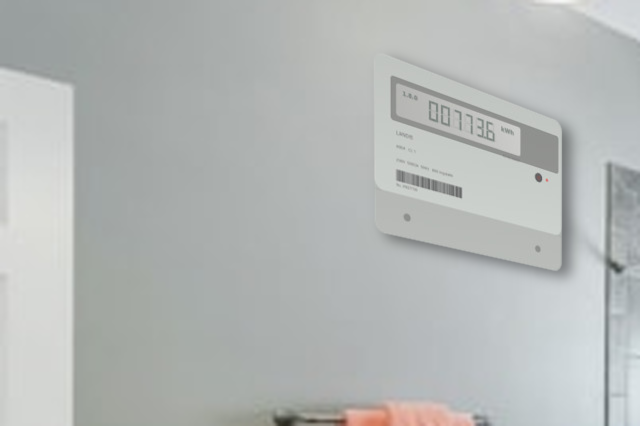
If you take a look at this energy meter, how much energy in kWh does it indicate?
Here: 773.6 kWh
